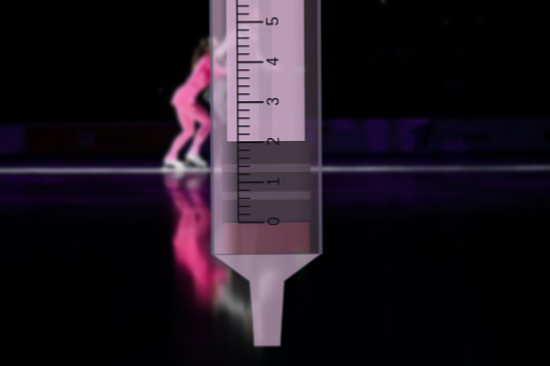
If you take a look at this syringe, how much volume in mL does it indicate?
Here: 0 mL
